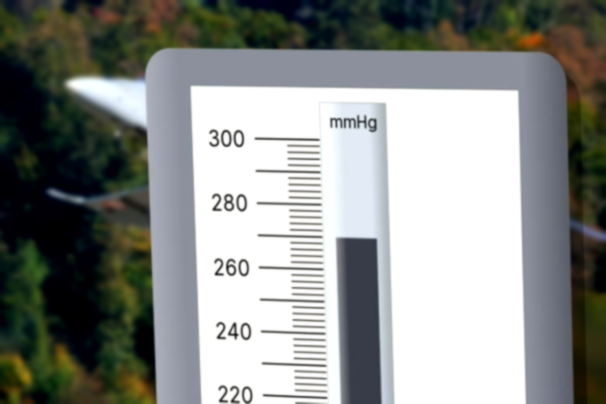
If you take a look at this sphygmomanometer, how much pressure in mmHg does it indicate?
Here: 270 mmHg
